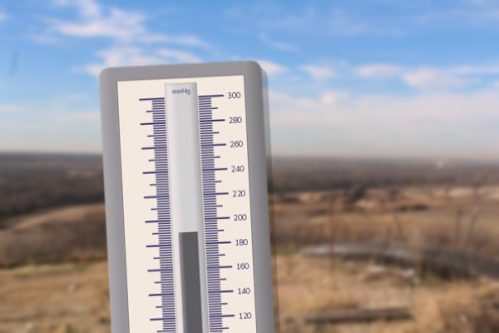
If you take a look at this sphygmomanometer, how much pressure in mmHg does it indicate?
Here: 190 mmHg
